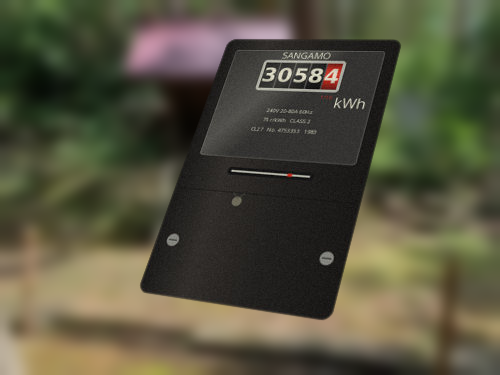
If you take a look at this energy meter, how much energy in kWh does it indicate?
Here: 3058.4 kWh
